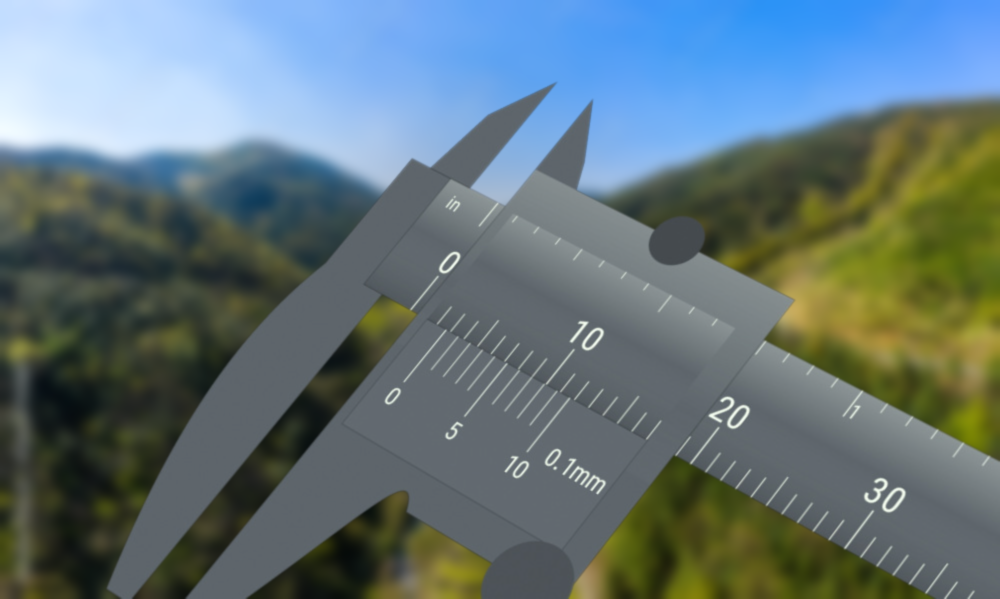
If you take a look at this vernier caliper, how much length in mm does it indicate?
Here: 2.7 mm
